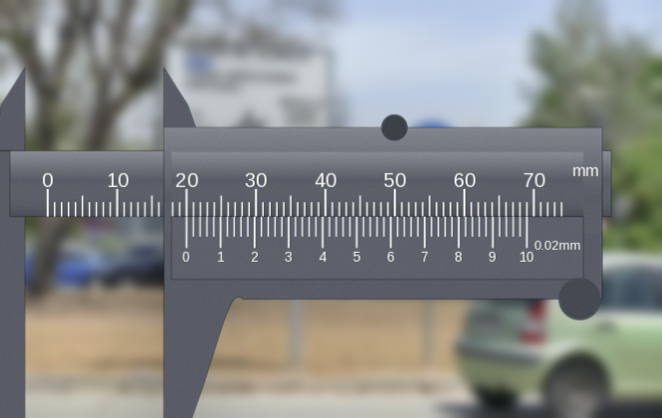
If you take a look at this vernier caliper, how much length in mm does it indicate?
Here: 20.0 mm
